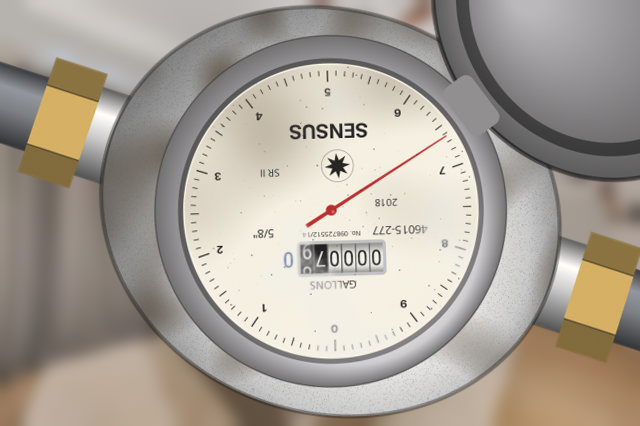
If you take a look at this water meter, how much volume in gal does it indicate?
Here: 786.6 gal
